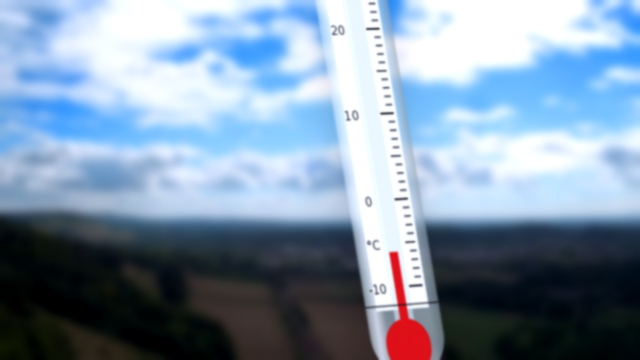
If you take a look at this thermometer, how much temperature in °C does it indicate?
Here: -6 °C
